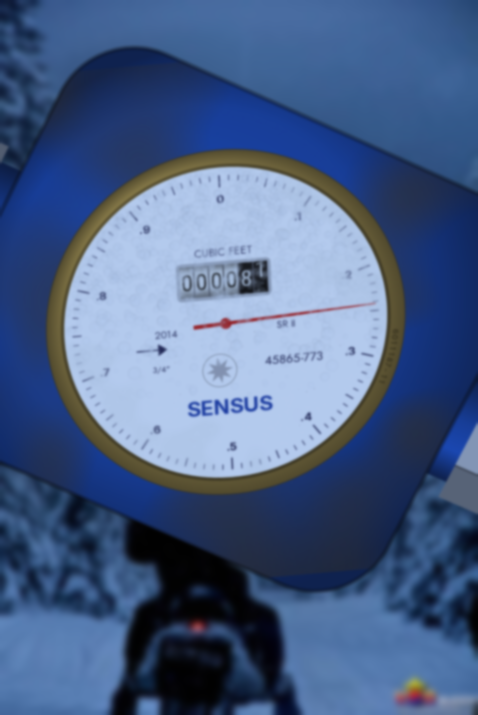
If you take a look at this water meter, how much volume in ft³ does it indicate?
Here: 81.24 ft³
